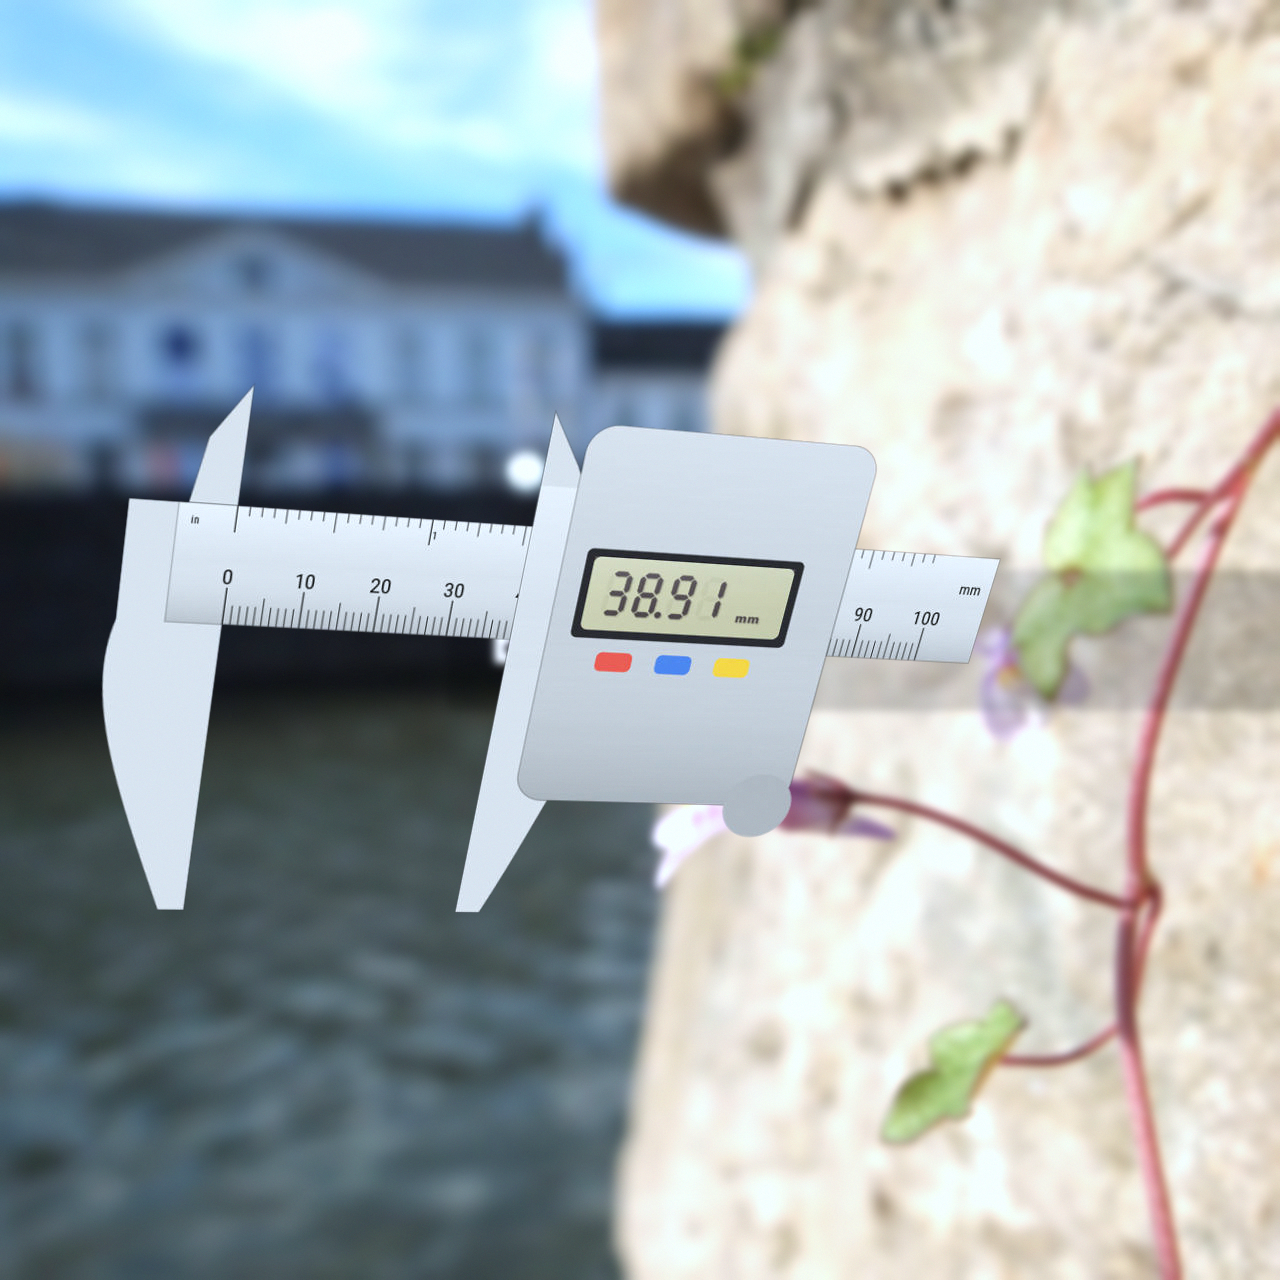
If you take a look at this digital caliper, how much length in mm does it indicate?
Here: 38.91 mm
